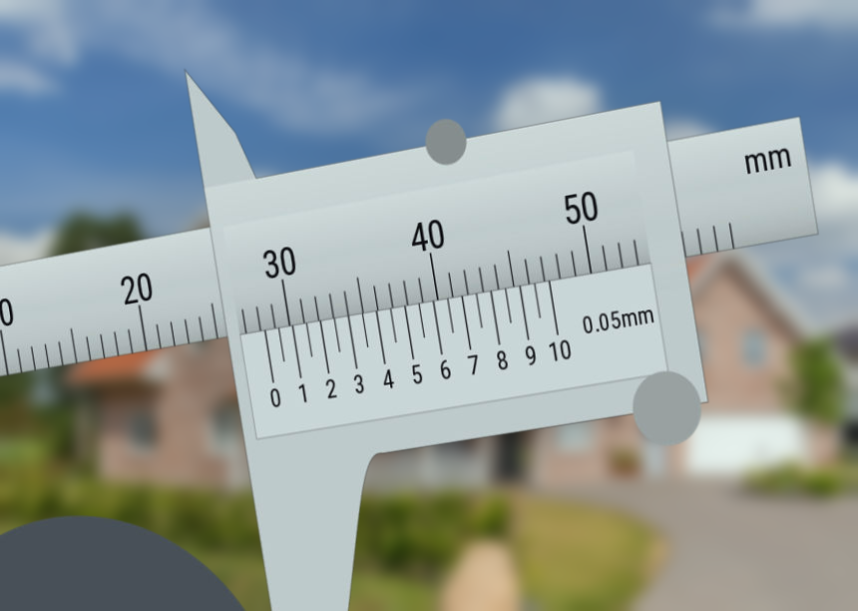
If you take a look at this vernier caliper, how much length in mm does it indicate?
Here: 28.3 mm
